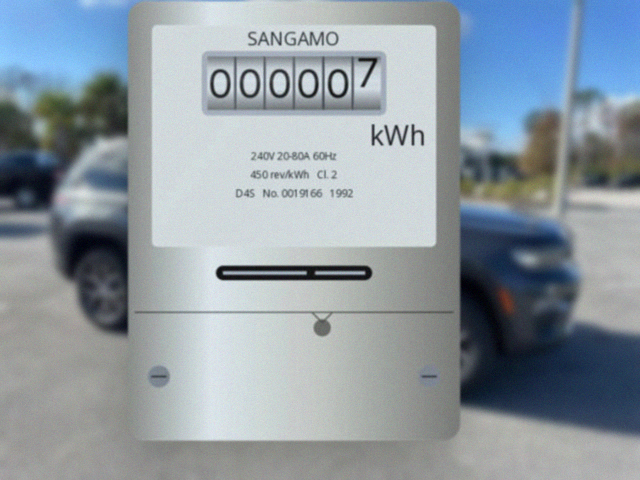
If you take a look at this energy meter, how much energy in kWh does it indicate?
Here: 7 kWh
